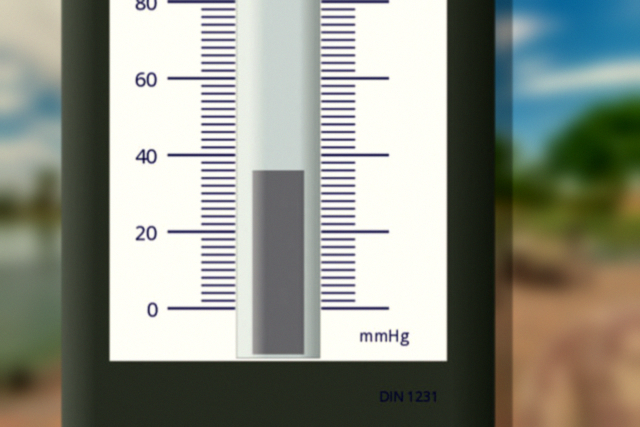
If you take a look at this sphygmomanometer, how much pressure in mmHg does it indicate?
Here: 36 mmHg
